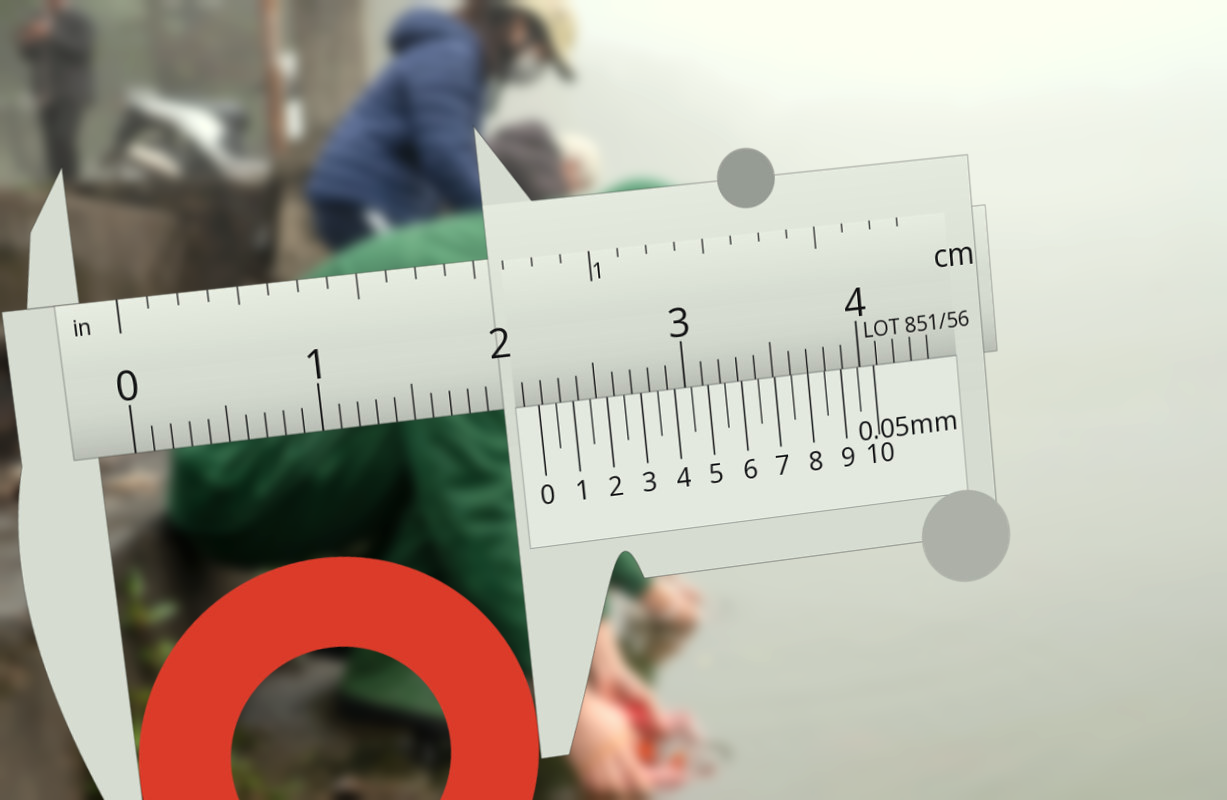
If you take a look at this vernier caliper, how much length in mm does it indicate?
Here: 21.8 mm
